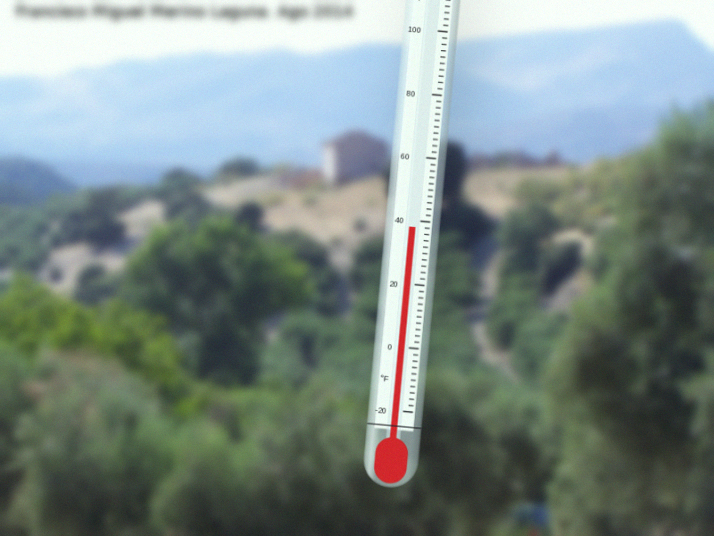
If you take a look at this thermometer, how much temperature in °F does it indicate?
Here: 38 °F
